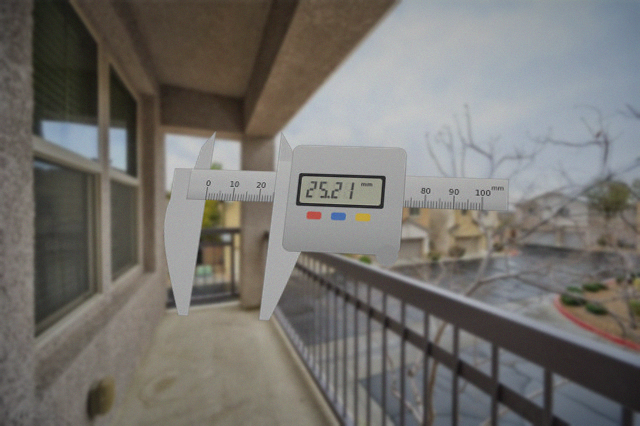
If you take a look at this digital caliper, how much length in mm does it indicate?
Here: 25.21 mm
